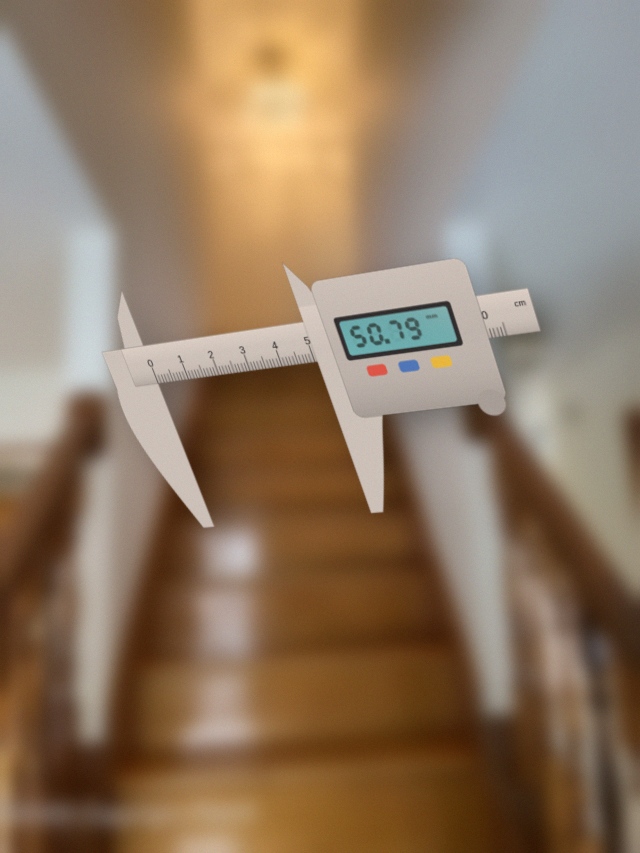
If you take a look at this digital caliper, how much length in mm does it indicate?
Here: 50.79 mm
